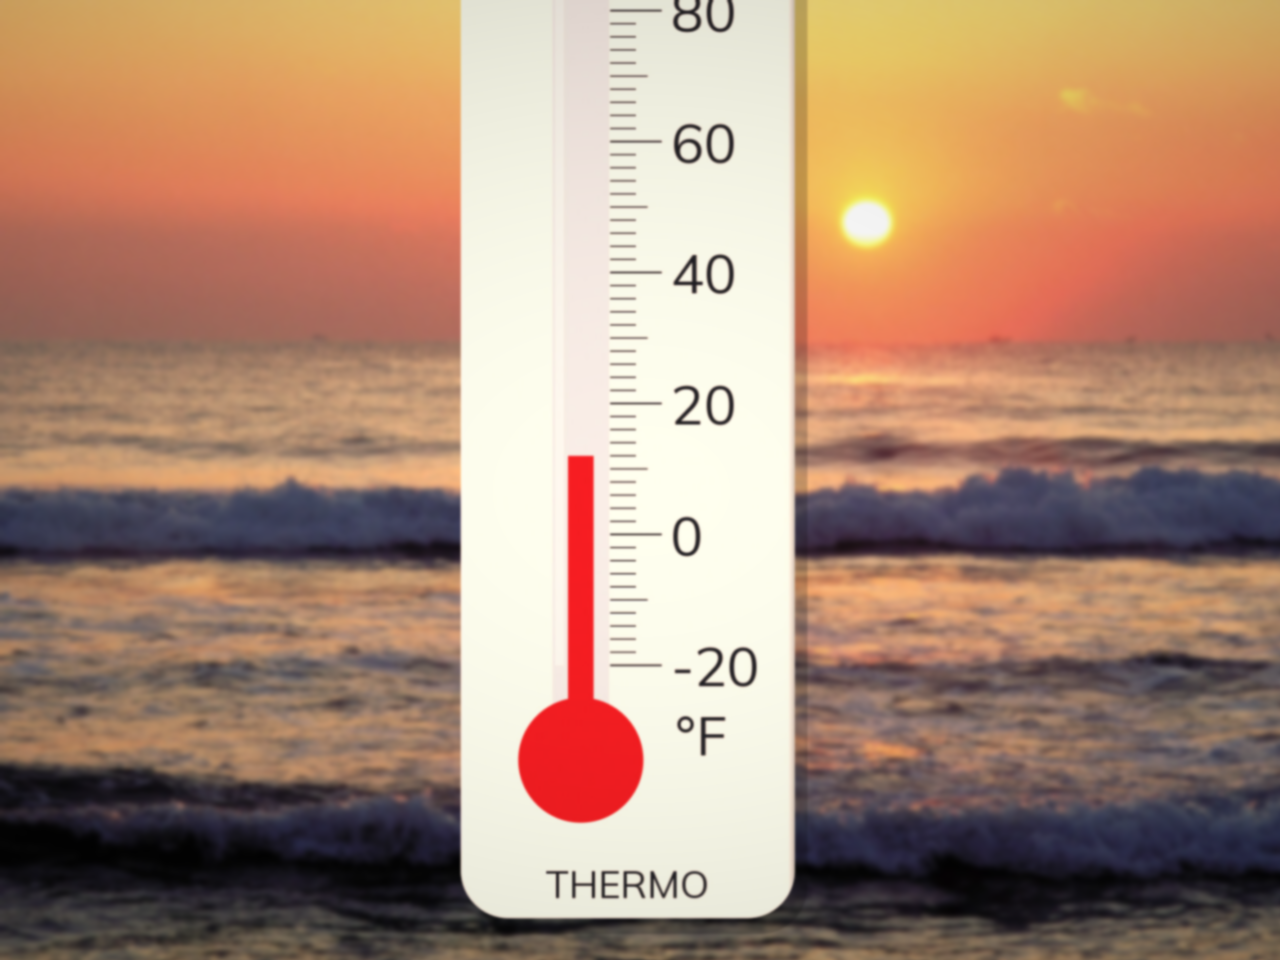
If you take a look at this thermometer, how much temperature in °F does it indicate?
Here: 12 °F
